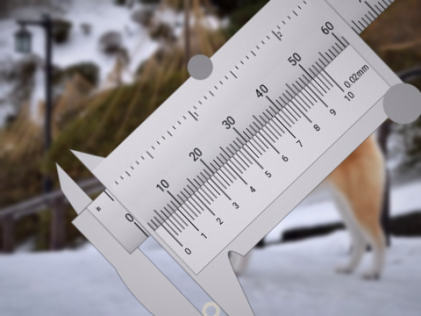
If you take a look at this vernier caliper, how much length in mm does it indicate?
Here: 4.0 mm
